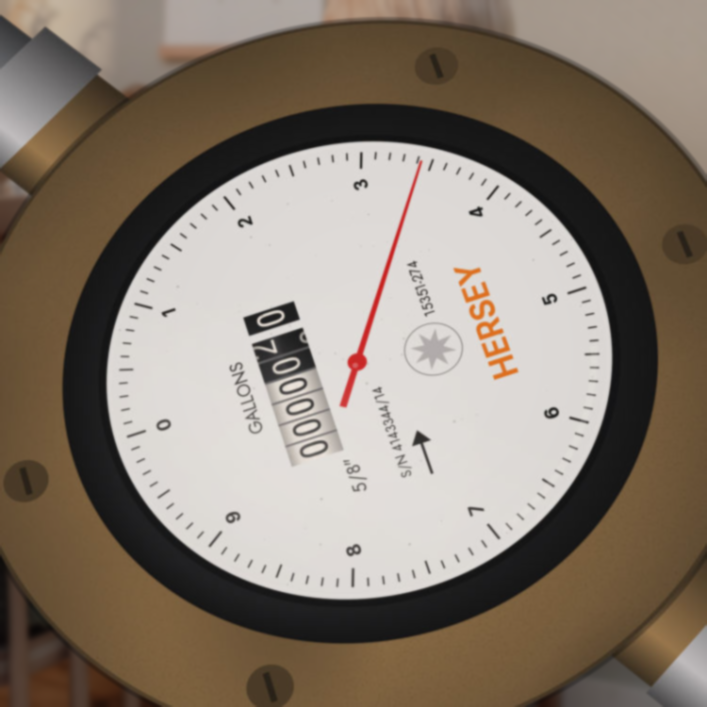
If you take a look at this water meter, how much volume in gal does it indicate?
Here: 23.4 gal
